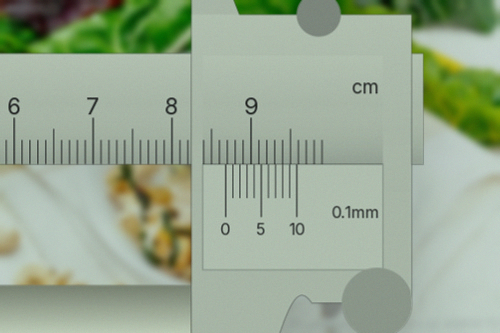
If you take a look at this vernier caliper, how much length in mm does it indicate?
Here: 86.8 mm
